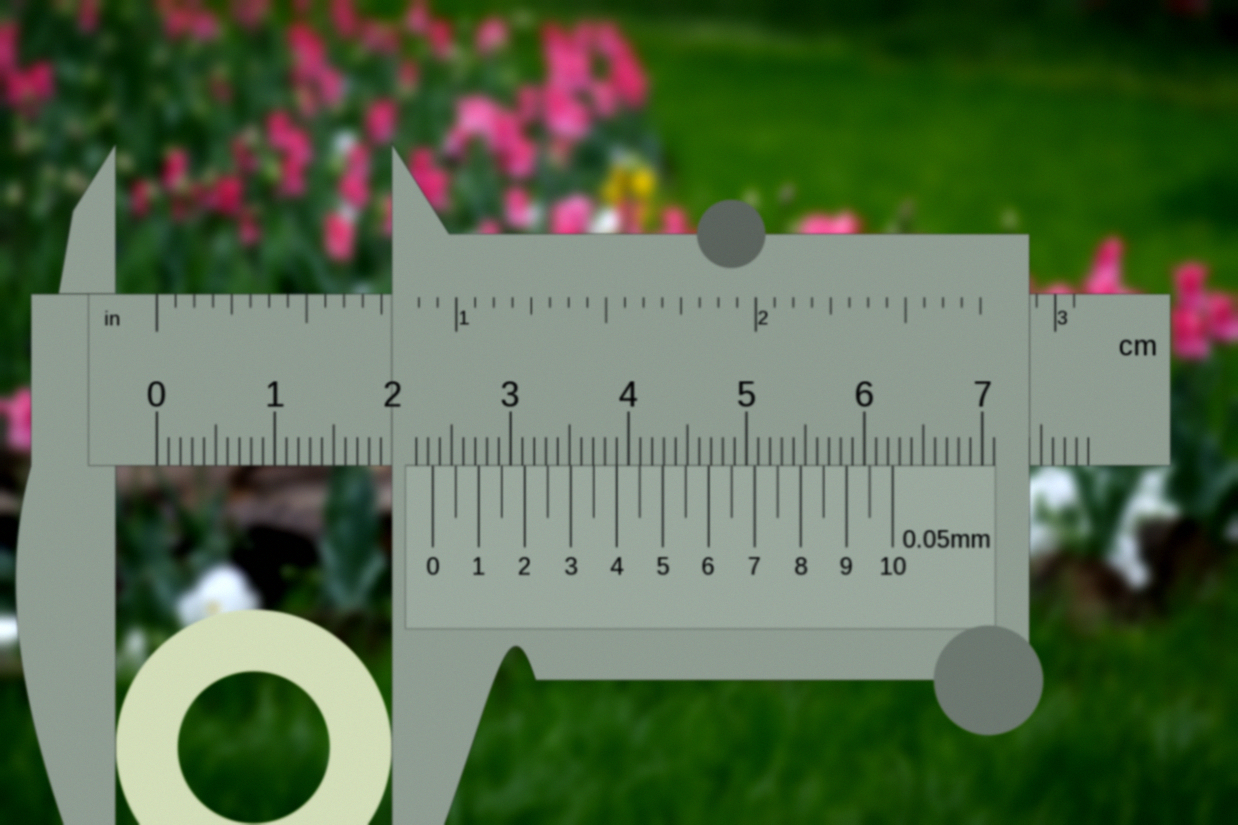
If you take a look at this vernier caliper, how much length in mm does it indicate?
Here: 23.4 mm
